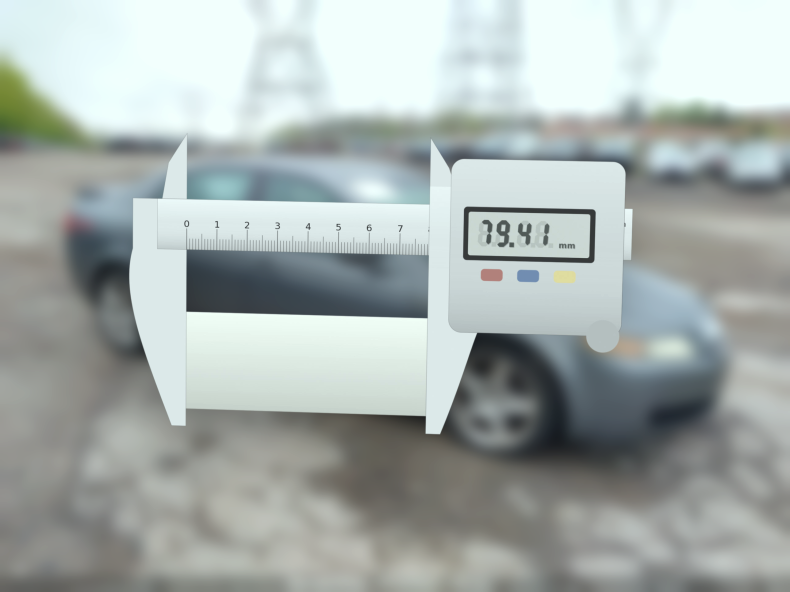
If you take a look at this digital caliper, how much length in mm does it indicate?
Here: 79.41 mm
